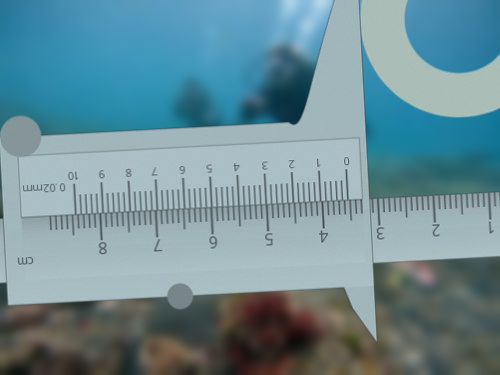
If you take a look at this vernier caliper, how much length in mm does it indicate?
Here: 35.4 mm
